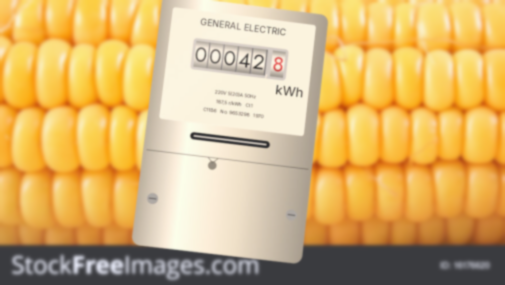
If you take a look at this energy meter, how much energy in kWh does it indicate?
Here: 42.8 kWh
